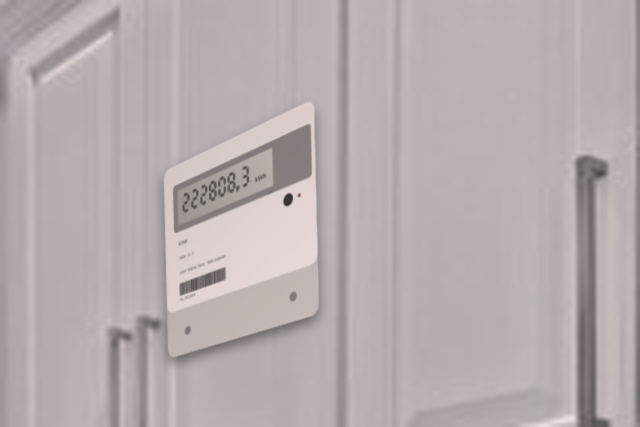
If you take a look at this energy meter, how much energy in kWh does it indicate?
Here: 222808.3 kWh
